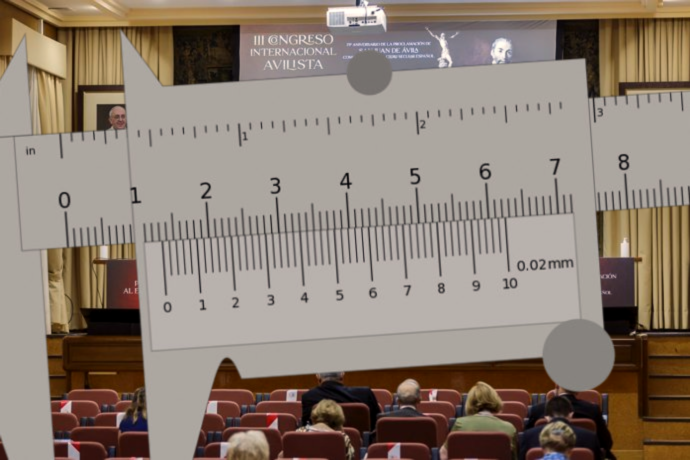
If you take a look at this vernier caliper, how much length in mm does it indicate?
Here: 13.4 mm
